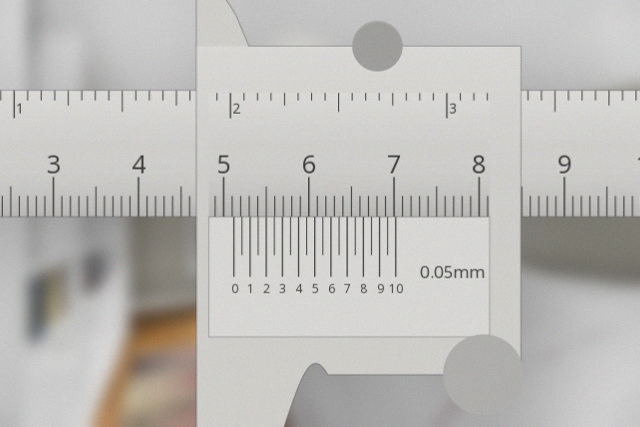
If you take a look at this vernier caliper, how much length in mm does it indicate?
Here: 51.2 mm
